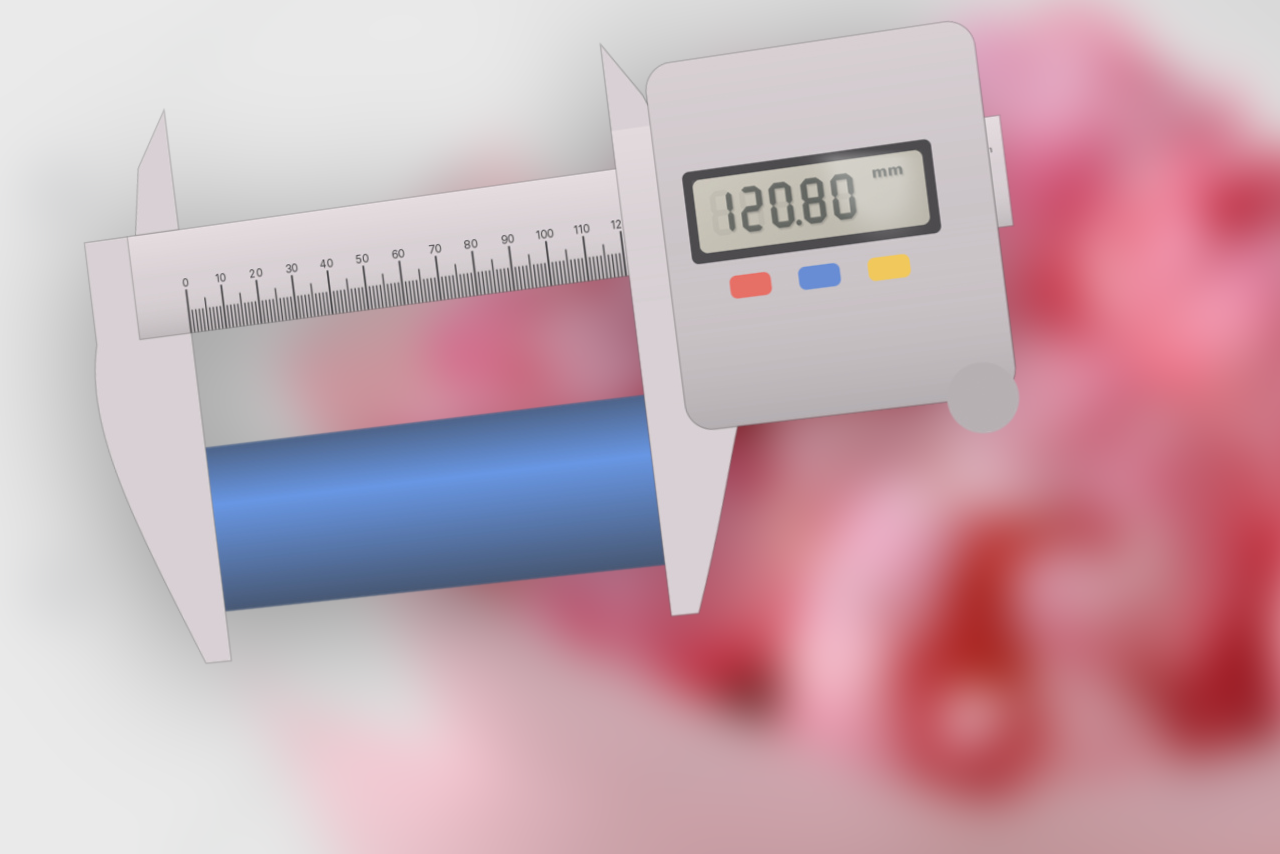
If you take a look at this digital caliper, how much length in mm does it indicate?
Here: 120.80 mm
